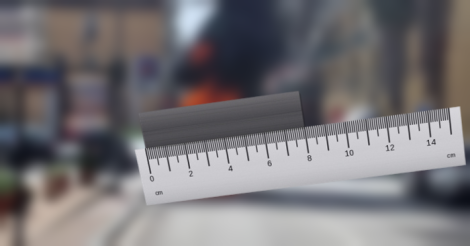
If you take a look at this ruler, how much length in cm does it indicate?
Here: 8 cm
